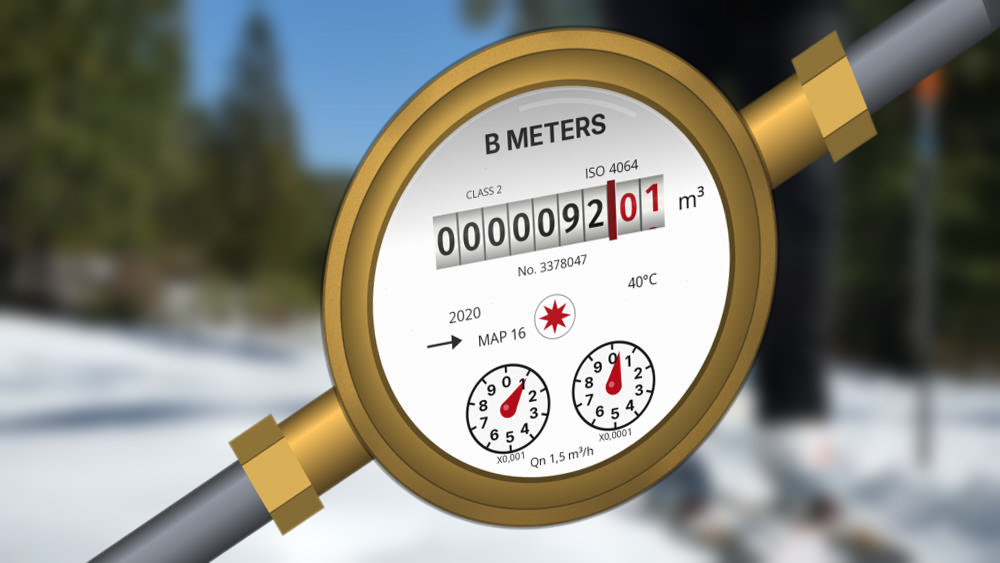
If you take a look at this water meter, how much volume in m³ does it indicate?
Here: 92.0110 m³
